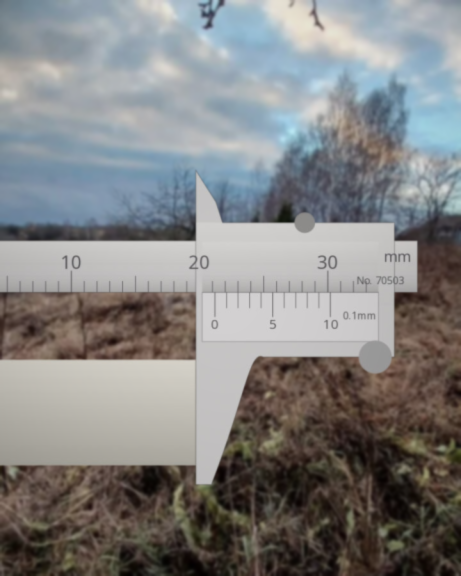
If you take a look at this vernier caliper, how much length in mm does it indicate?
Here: 21.2 mm
